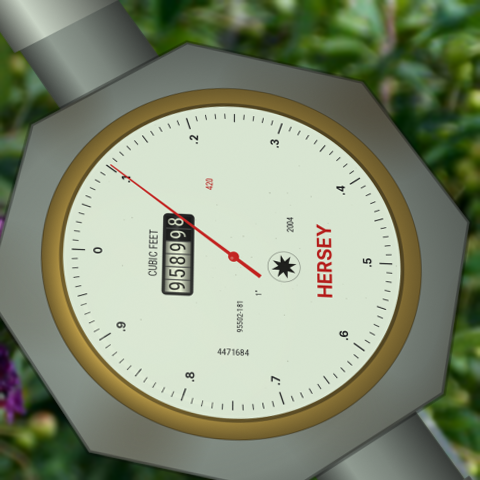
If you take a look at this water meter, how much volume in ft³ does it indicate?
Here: 958998.10 ft³
